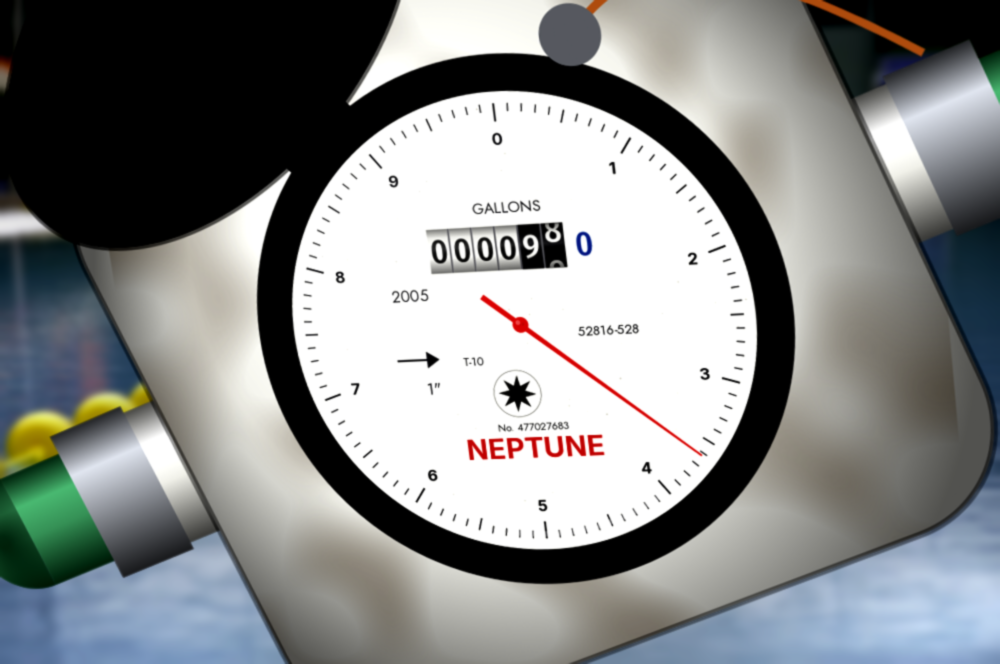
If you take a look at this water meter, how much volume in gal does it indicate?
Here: 983.6 gal
